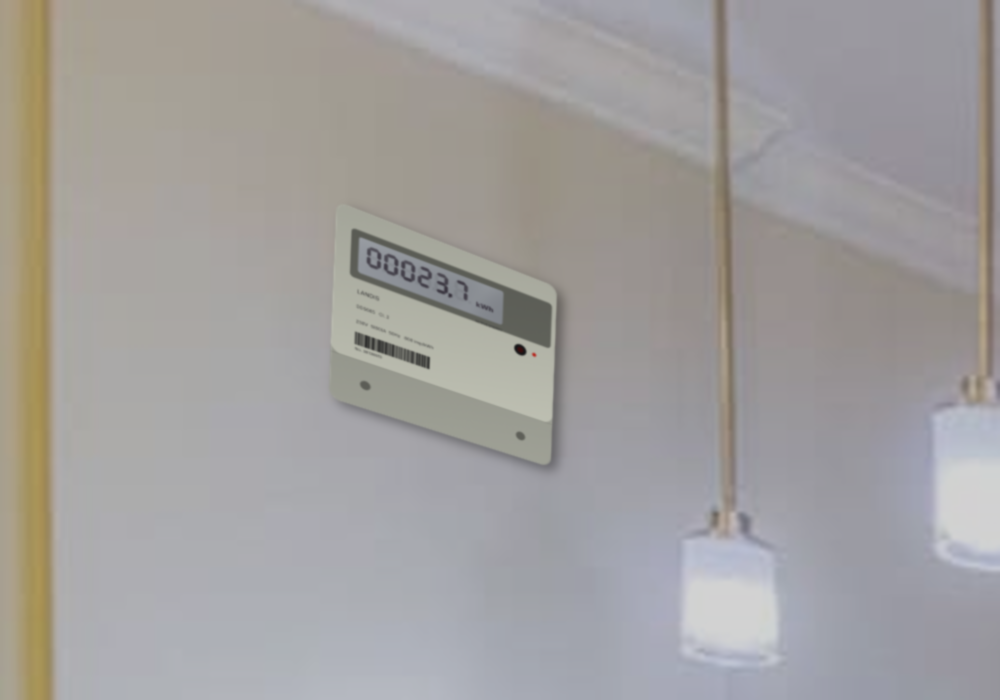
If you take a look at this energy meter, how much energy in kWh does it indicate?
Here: 23.7 kWh
